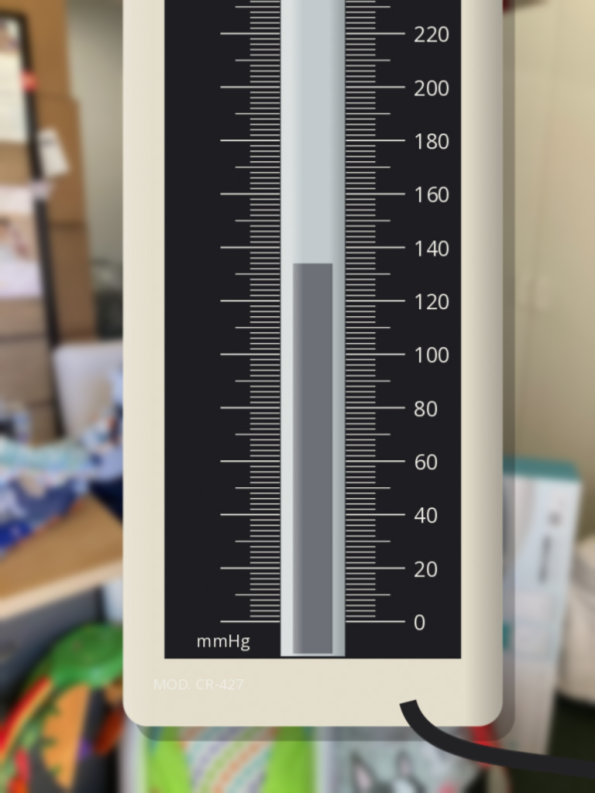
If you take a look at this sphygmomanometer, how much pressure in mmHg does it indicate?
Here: 134 mmHg
